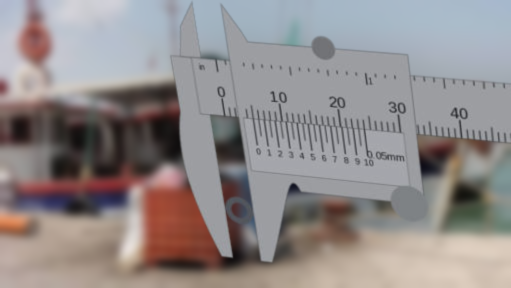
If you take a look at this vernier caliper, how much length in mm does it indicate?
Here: 5.0 mm
